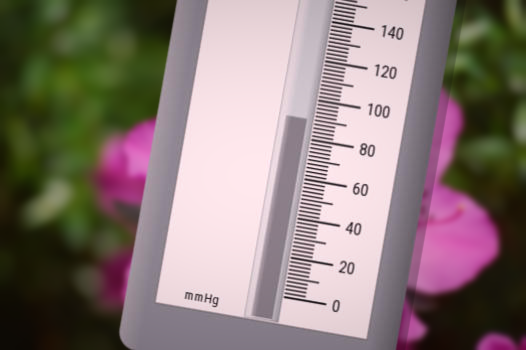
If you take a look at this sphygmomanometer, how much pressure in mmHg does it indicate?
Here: 90 mmHg
